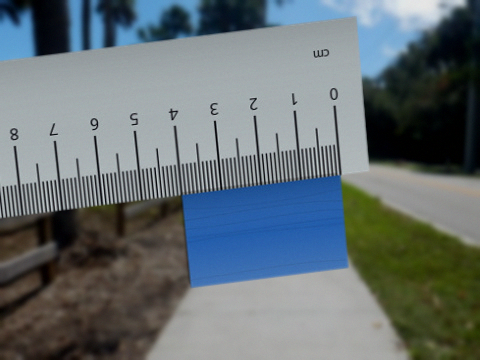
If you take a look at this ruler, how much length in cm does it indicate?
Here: 4 cm
